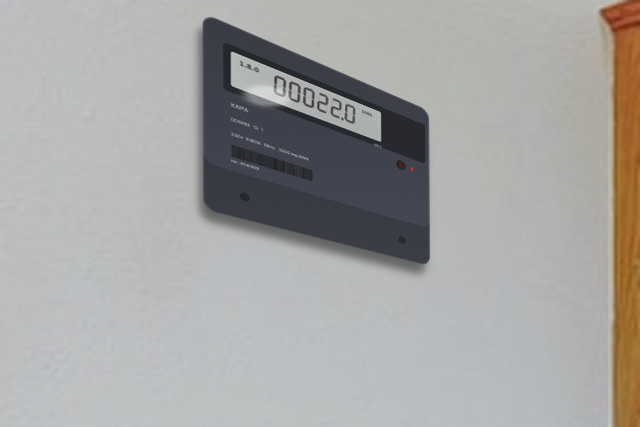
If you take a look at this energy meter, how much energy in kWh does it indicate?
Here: 22.0 kWh
